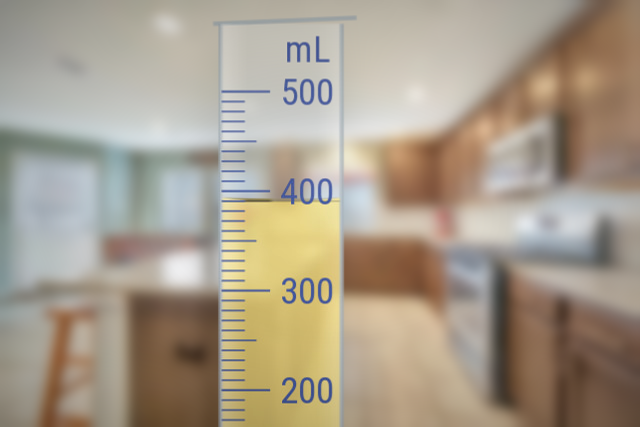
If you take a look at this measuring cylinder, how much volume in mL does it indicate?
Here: 390 mL
